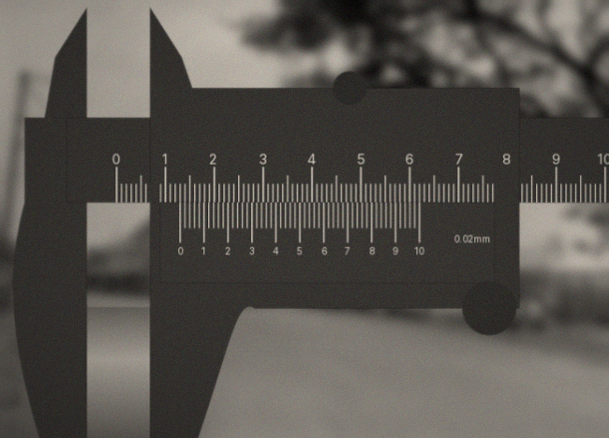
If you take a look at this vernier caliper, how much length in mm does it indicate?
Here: 13.0 mm
